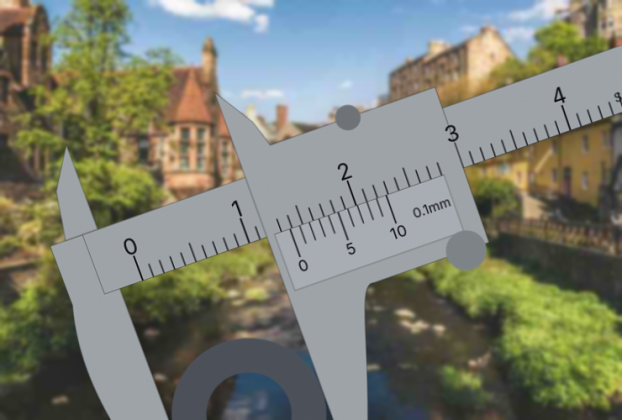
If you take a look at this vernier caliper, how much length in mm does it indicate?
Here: 13.8 mm
